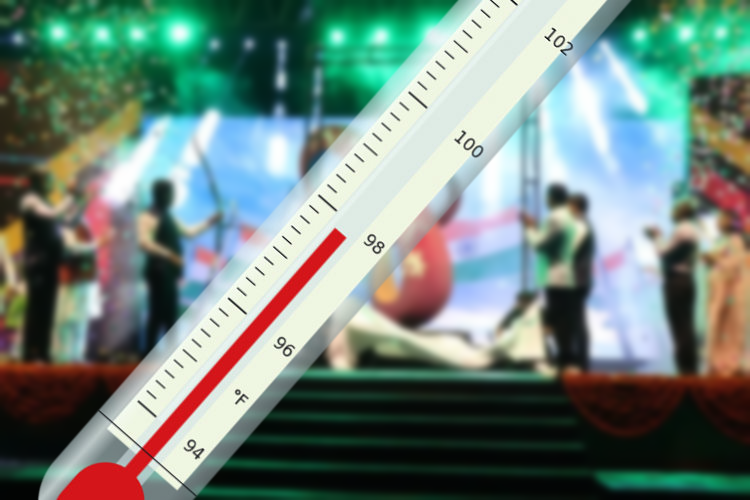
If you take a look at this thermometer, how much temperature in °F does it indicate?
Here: 97.8 °F
